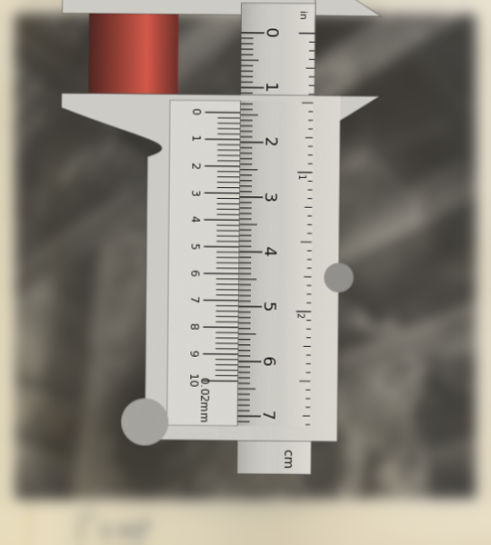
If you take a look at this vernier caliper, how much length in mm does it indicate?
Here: 14.6 mm
